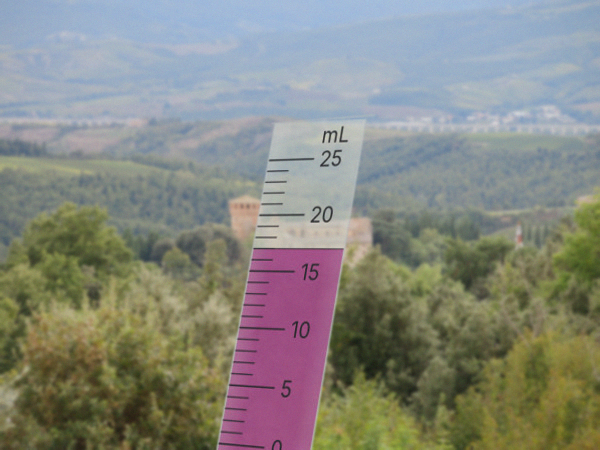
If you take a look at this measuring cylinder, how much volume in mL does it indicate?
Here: 17 mL
